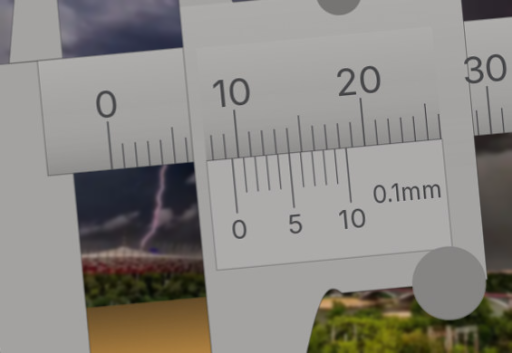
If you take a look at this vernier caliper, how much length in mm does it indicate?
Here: 9.5 mm
